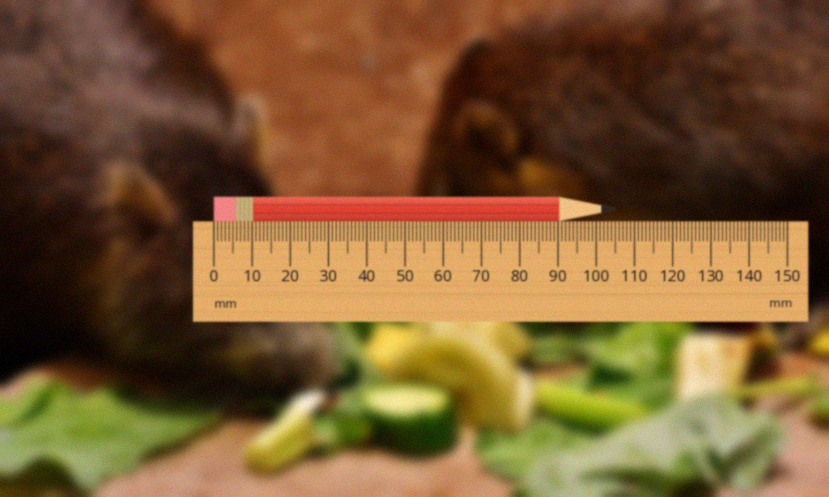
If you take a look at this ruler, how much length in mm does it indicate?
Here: 105 mm
